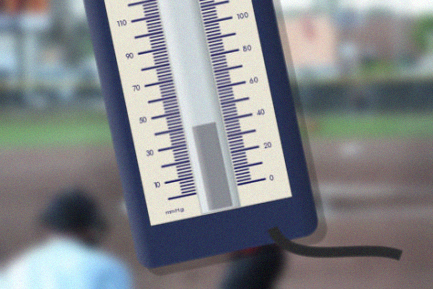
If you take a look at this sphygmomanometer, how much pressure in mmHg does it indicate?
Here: 40 mmHg
